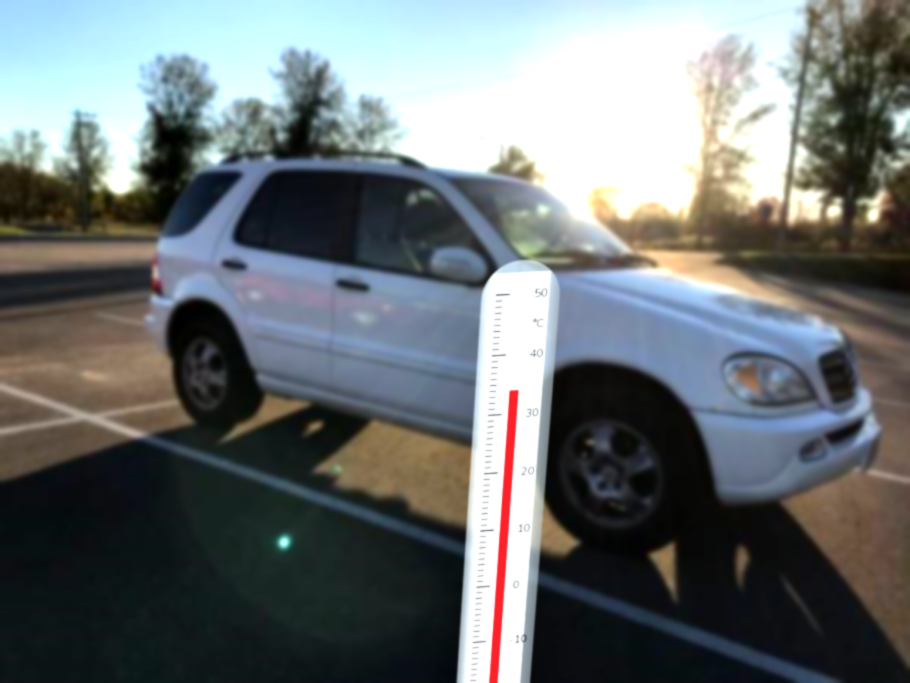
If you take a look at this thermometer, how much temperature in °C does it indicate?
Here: 34 °C
